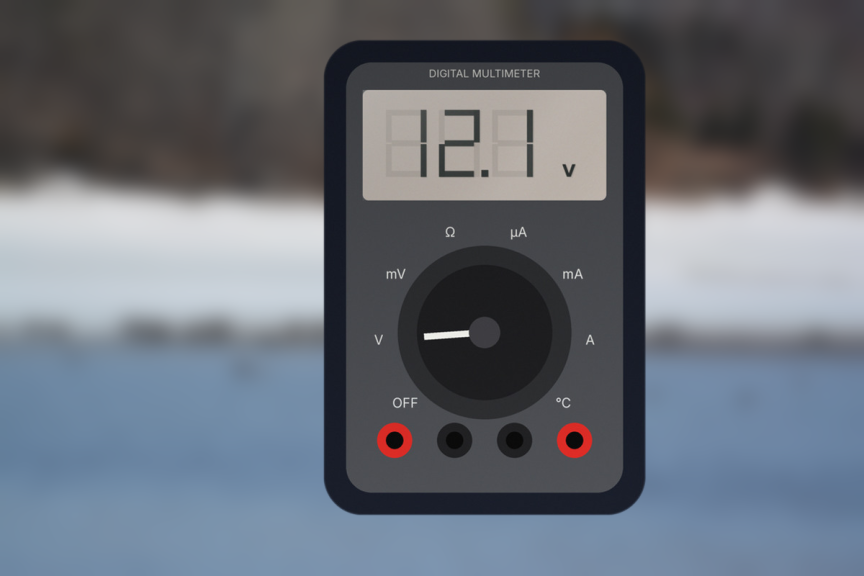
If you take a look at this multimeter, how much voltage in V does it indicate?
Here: 12.1 V
